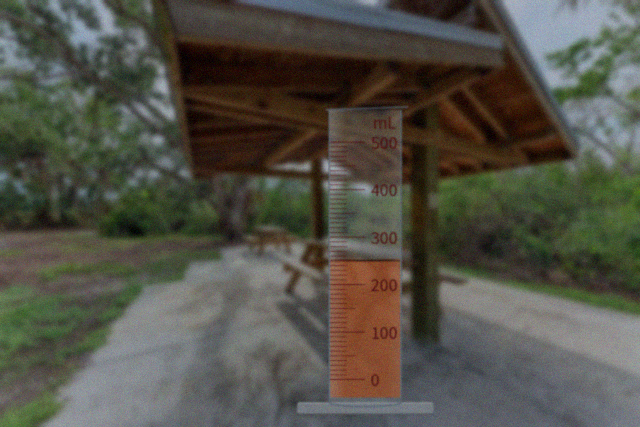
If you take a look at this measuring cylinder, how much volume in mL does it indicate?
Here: 250 mL
